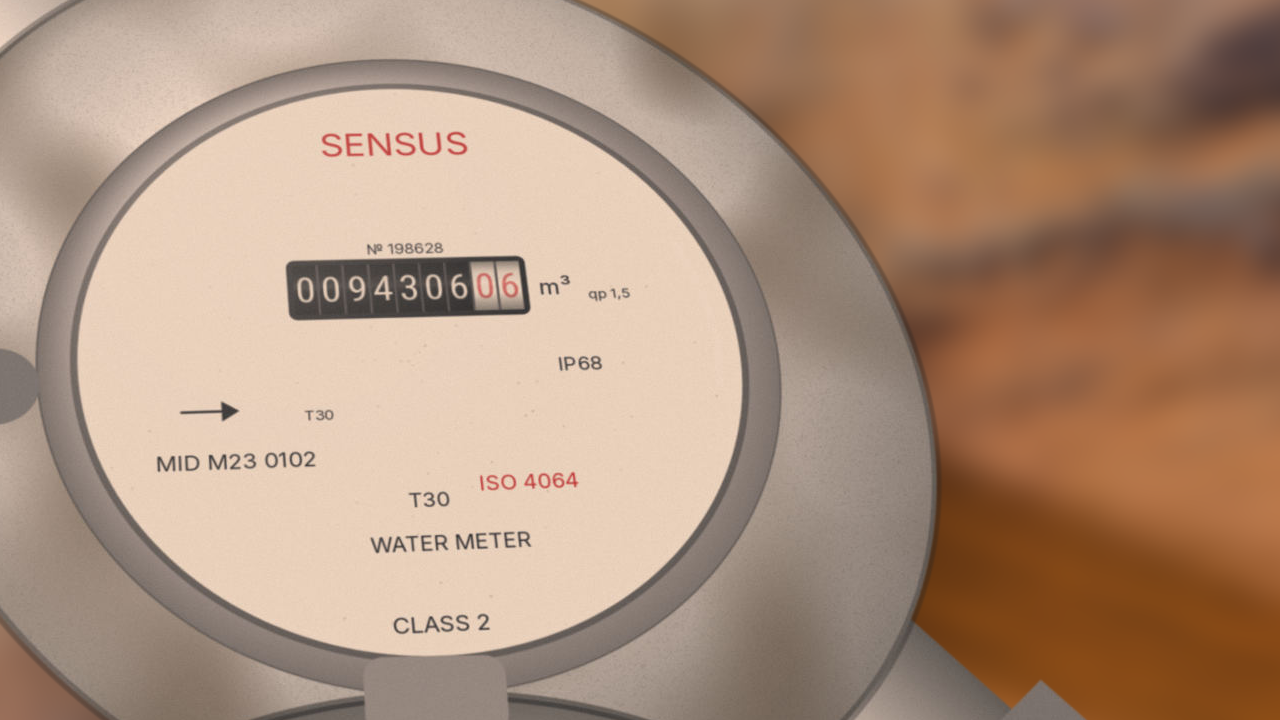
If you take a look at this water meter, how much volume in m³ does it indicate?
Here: 94306.06 m³
